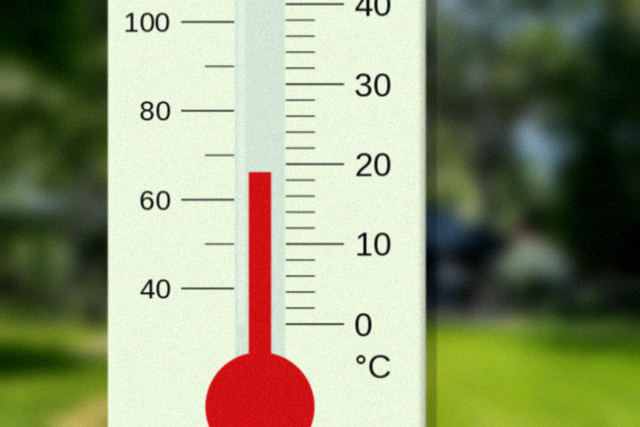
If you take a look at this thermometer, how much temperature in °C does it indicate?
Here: 19 °C
